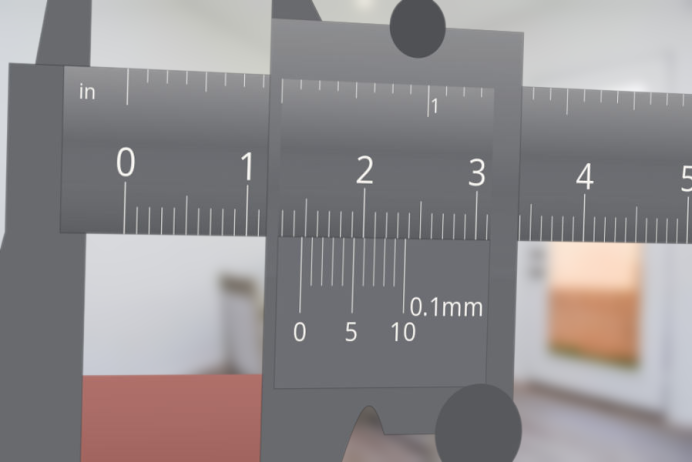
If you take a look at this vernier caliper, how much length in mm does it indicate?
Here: 14.7 mm
